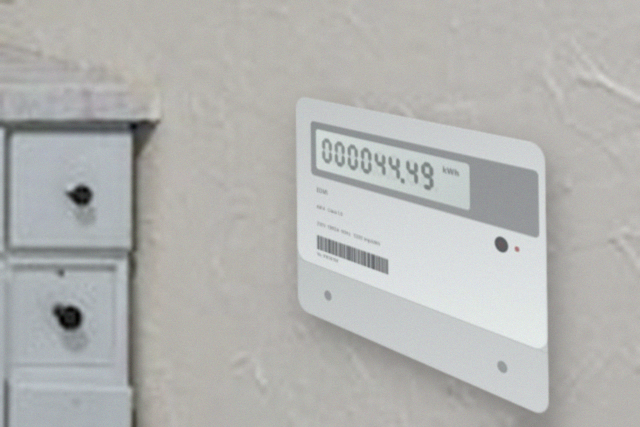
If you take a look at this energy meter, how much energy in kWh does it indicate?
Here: 44.49 kWh
